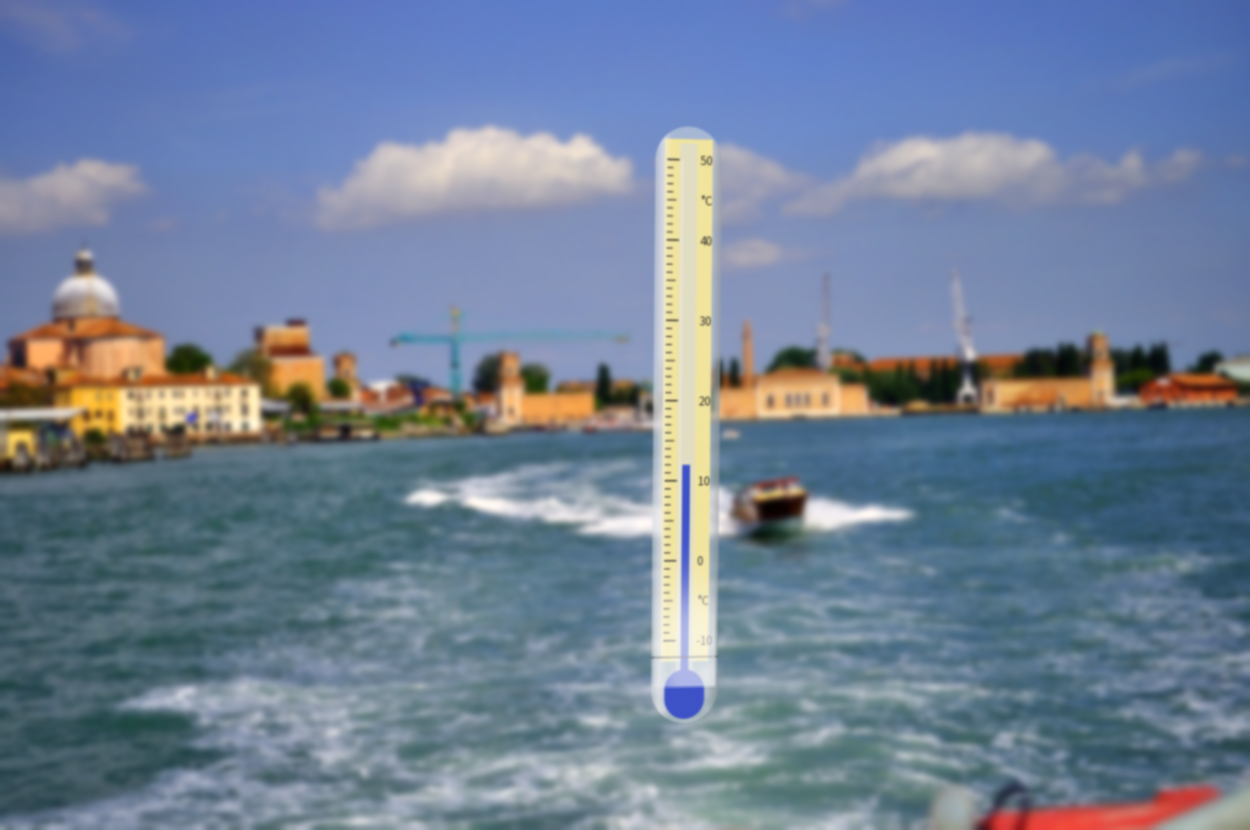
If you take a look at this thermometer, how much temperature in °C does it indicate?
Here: 12 °C
